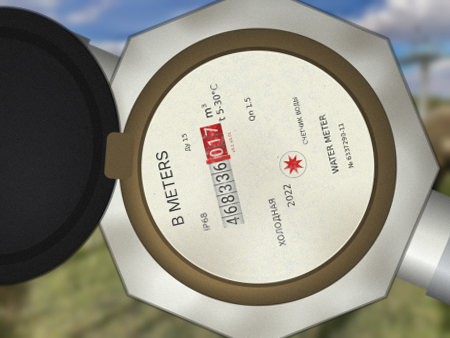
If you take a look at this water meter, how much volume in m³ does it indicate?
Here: 468336.017 m³
